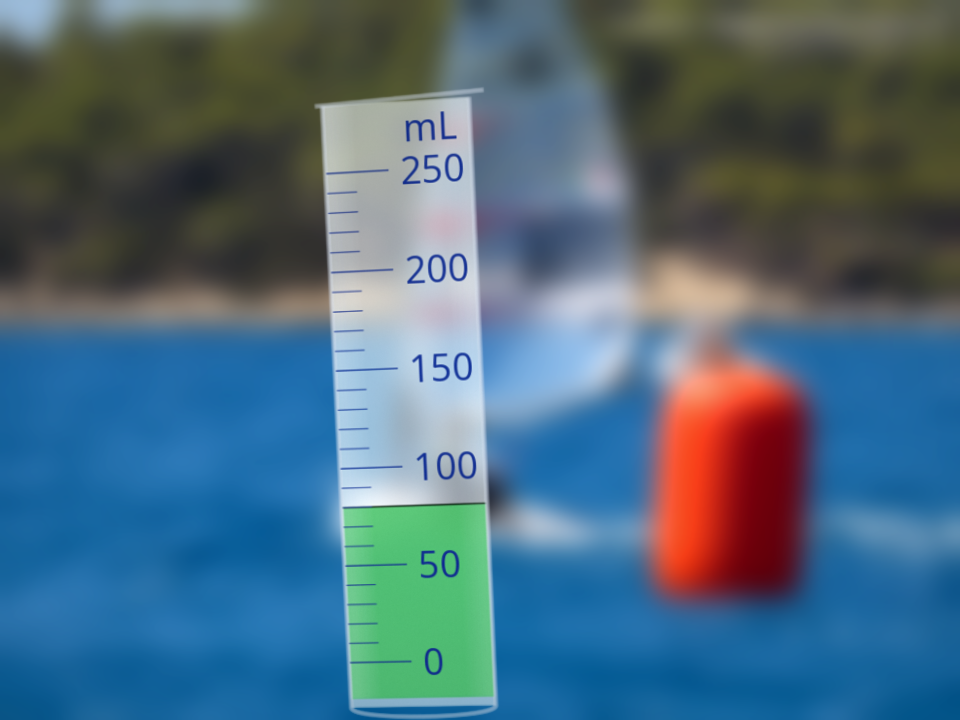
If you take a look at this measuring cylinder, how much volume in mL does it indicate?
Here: 80 mL
